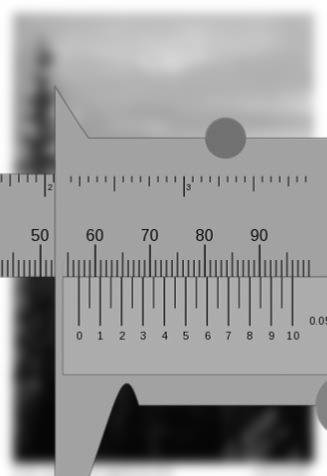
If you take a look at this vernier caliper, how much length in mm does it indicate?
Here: 57.0 mm
